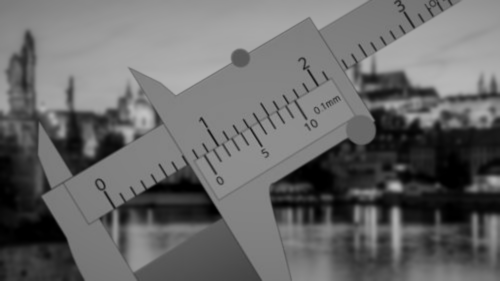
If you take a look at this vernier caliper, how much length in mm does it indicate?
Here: 8.6 mm
